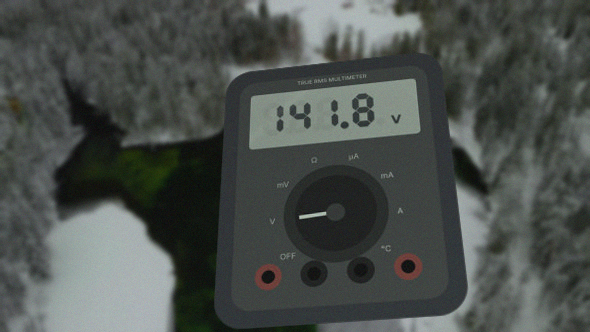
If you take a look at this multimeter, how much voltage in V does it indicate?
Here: 141.8 V
